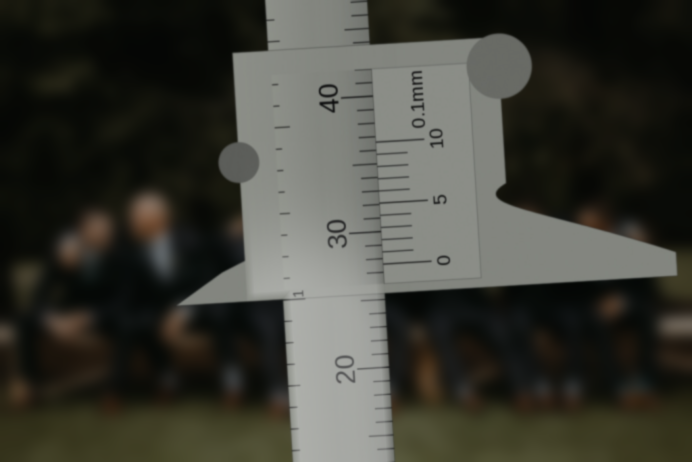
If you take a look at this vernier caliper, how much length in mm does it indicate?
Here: 27.6 mm
